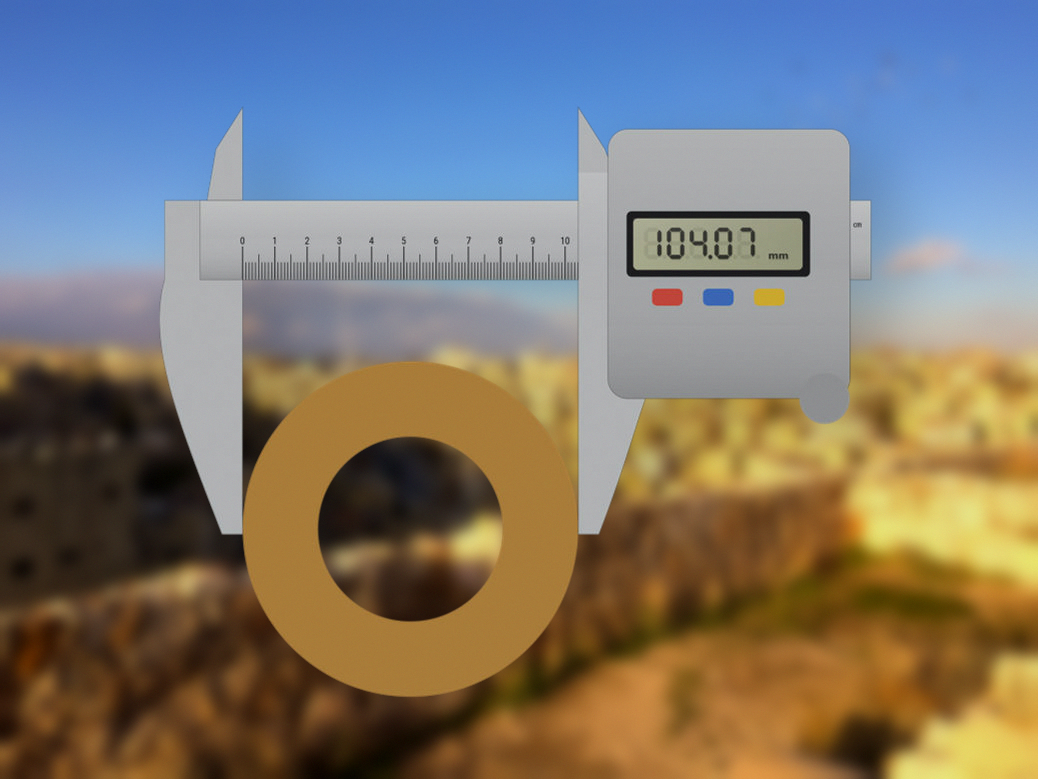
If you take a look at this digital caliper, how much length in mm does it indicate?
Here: 104.07 mm
